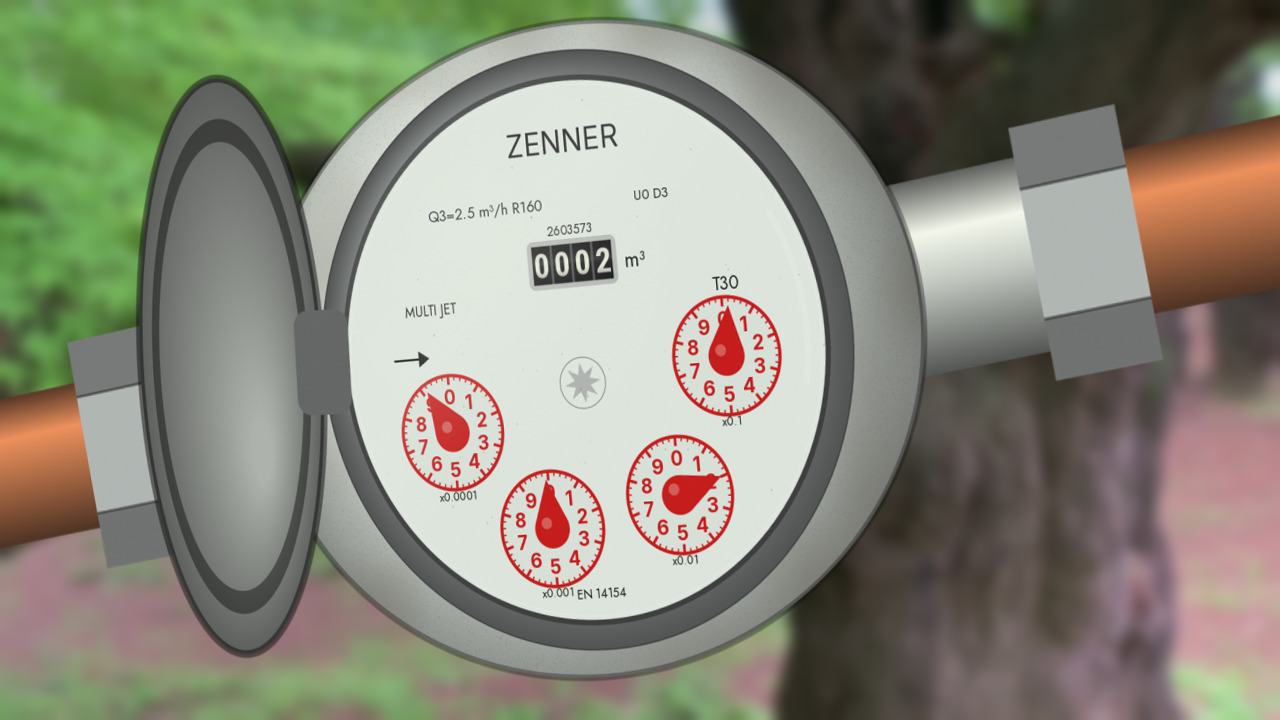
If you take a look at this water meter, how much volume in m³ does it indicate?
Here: 2.0199 m³
